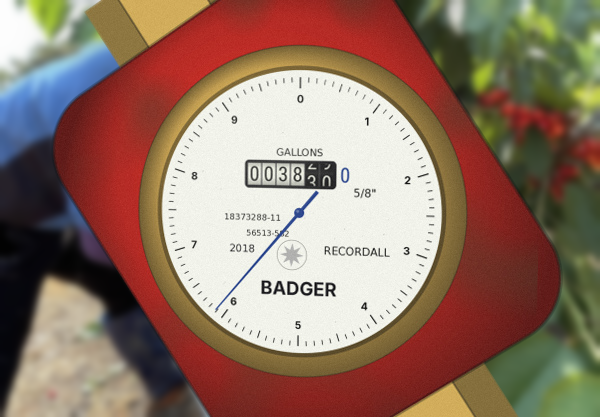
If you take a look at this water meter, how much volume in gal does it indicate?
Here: 38296.1 gal
